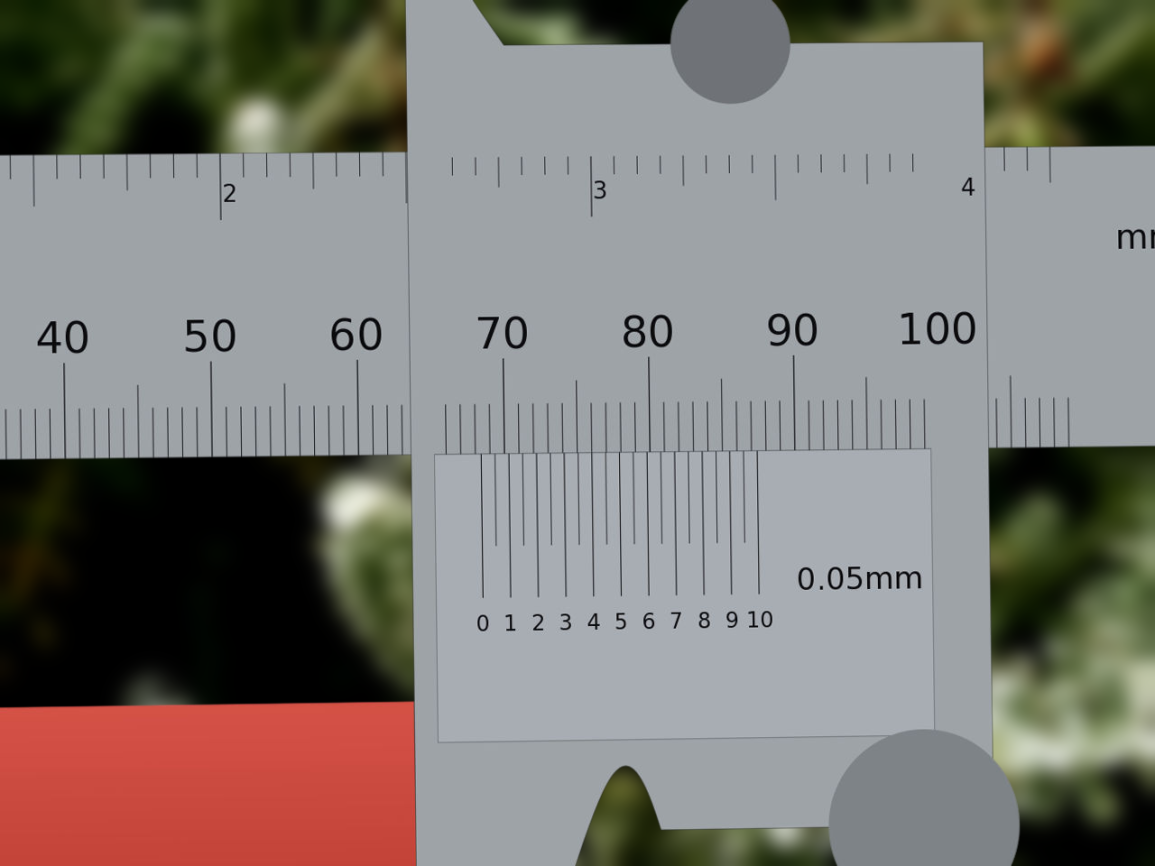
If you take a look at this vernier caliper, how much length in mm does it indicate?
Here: 68.4 mm
